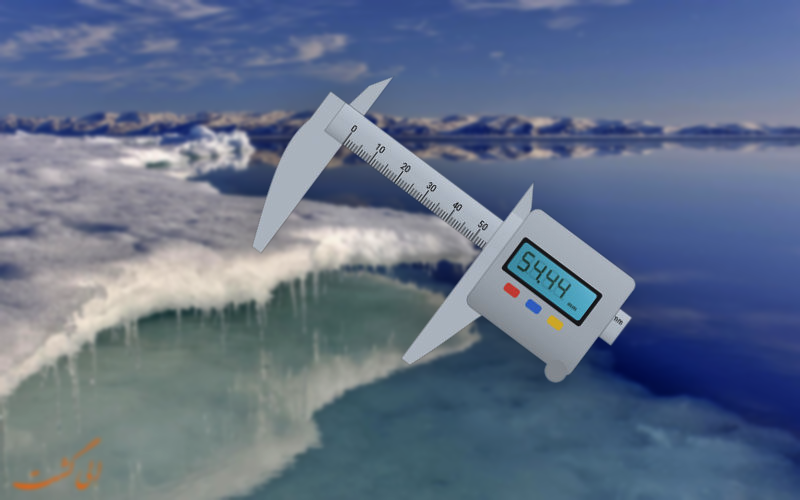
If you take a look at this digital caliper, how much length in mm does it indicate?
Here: 54.44 mm
